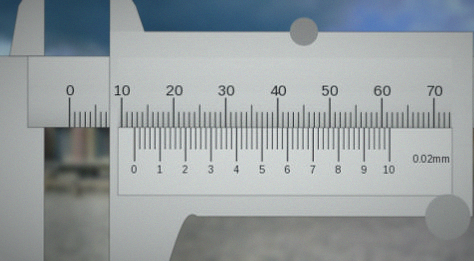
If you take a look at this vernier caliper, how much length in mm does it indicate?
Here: 12.5 mm
